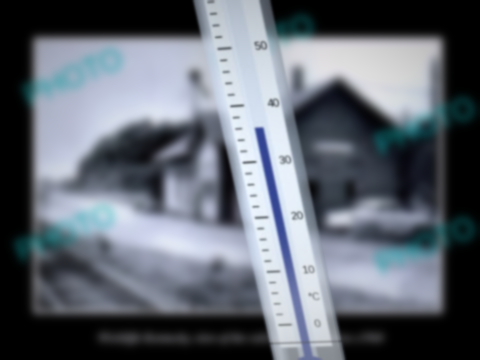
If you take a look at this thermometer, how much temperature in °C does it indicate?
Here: 36 °C
